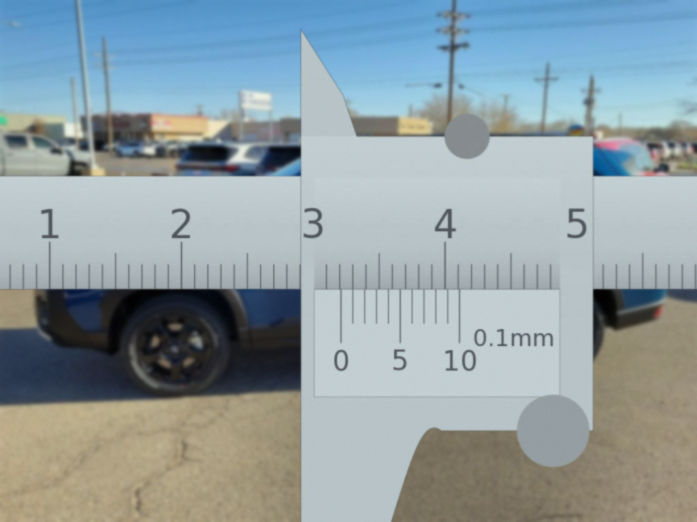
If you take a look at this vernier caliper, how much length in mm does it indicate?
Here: 32.1 mm
